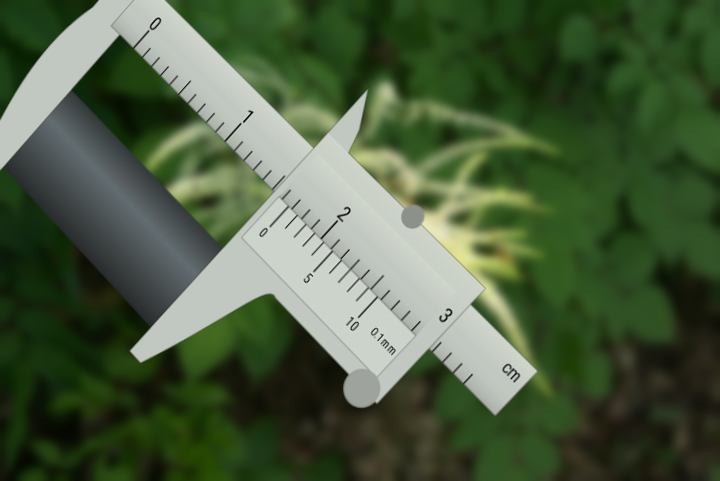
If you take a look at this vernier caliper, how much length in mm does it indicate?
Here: 16.7 mm
